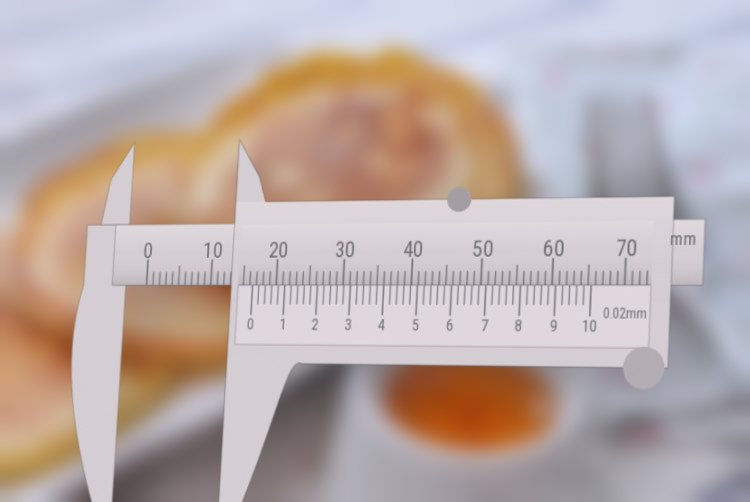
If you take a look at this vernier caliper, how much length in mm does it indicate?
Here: 16.4 mm
